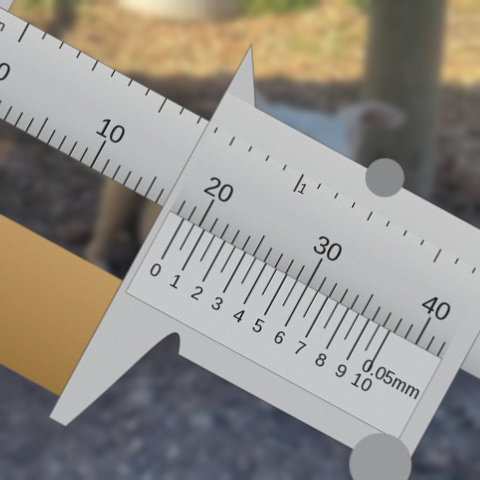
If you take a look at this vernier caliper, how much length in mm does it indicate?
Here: 18.6 mm
